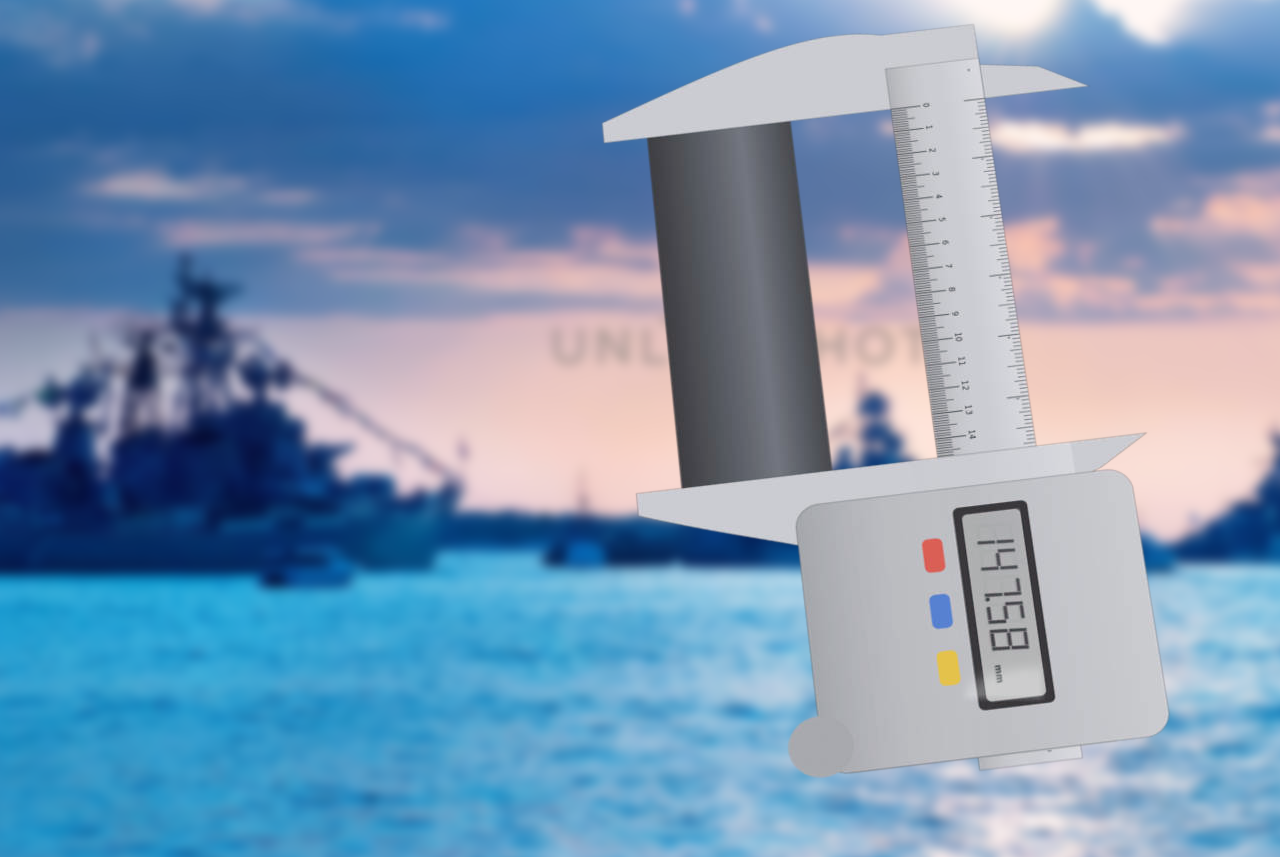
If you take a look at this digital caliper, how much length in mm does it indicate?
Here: 147.58 mm
